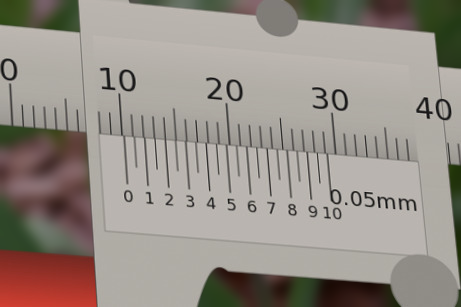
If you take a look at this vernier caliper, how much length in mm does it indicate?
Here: 10.2 mm
